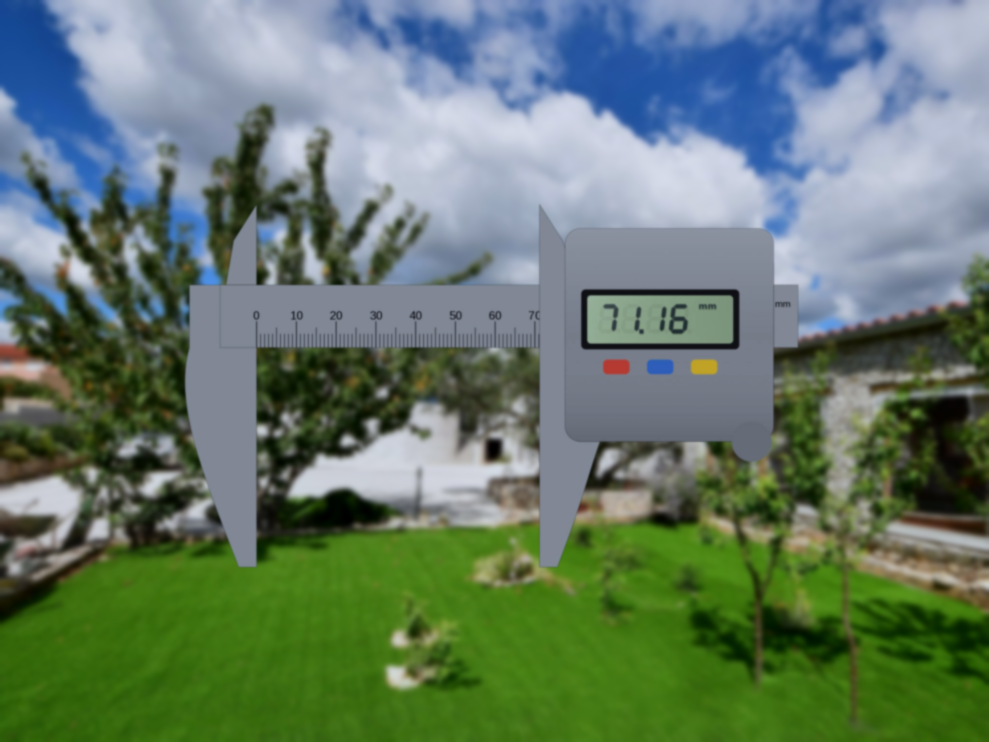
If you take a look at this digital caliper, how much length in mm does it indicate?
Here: 71.16 mm
